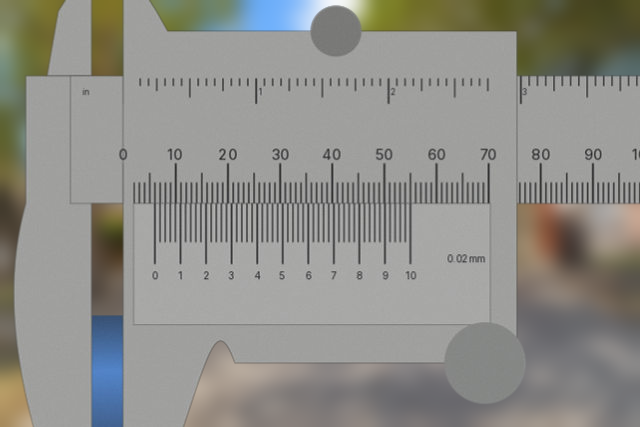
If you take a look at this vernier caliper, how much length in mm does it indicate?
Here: 6.0 mm
